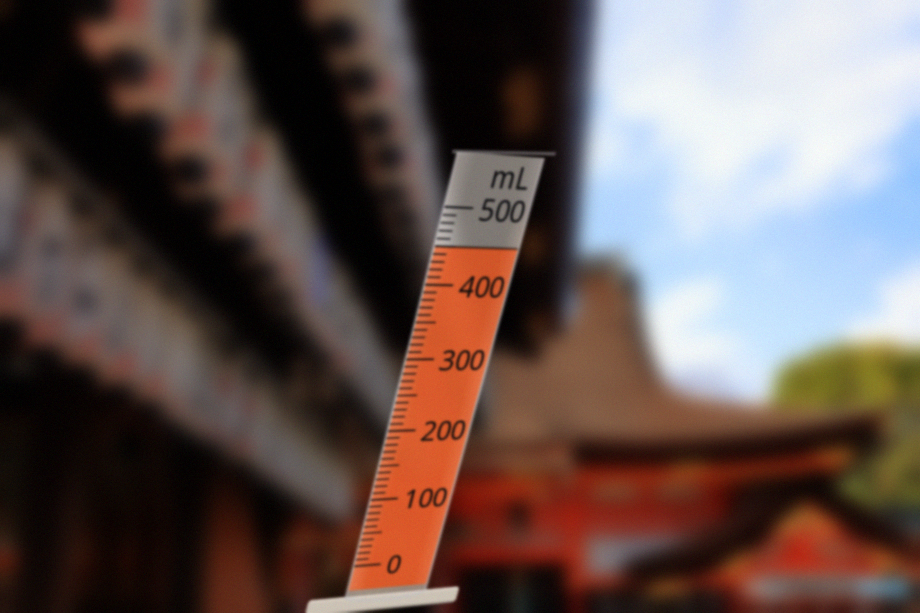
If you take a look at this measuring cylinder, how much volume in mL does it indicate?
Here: 450 mL
